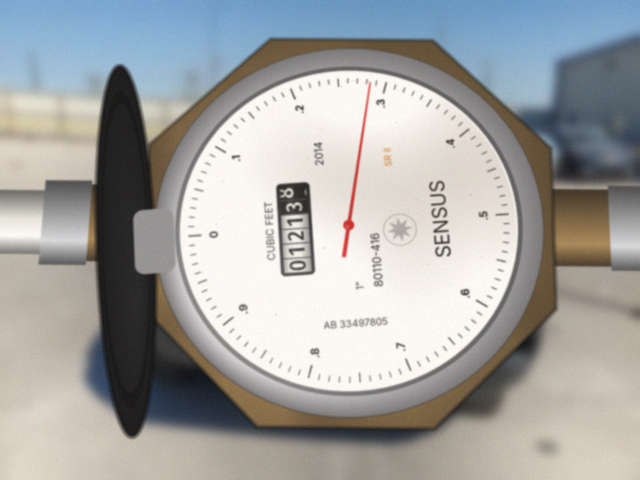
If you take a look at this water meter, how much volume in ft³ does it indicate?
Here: 12138.28 ft³
